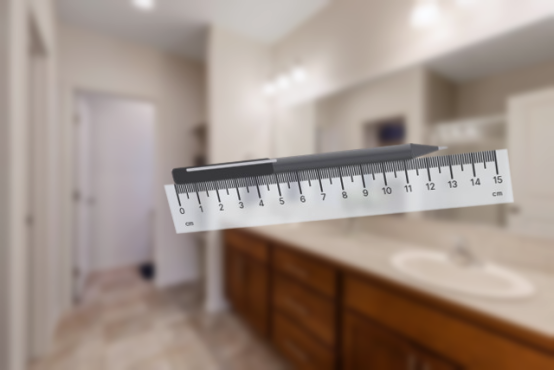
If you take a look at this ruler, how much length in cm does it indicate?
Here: 13 cm
